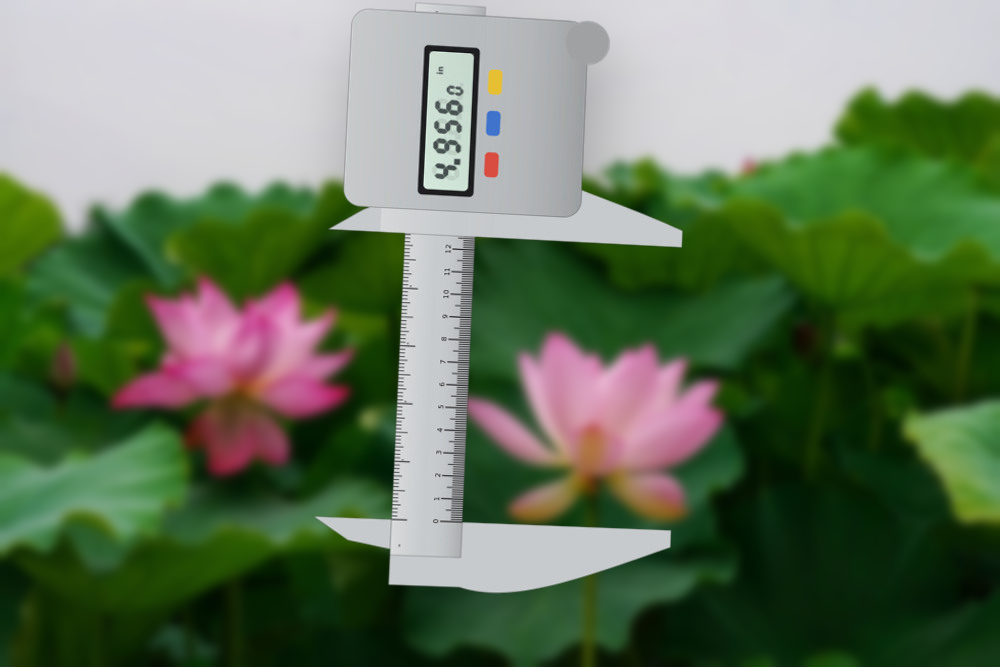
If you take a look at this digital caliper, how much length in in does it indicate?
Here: 4.9560 in
